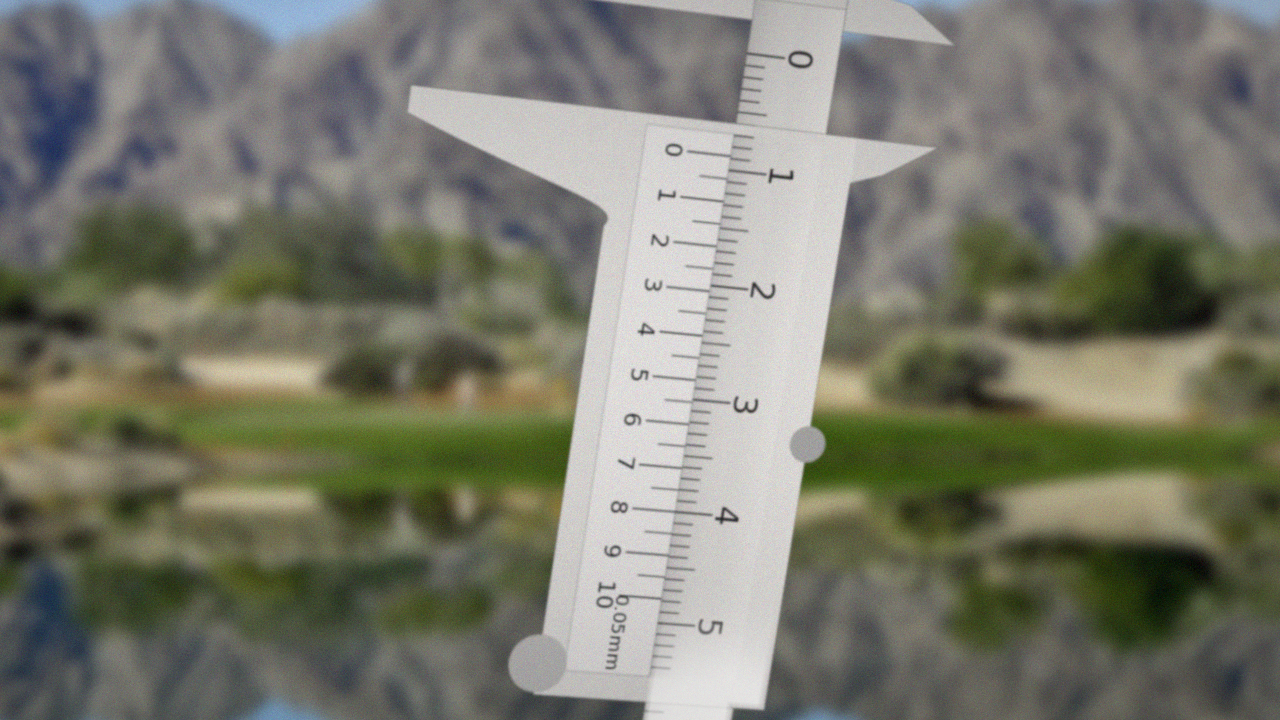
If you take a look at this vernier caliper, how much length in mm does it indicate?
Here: 8.8 mm
